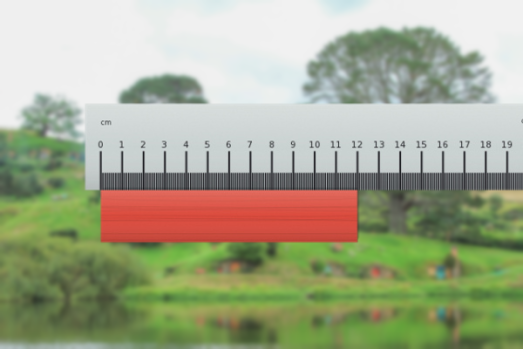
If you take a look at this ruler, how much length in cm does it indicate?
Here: 12 cm
